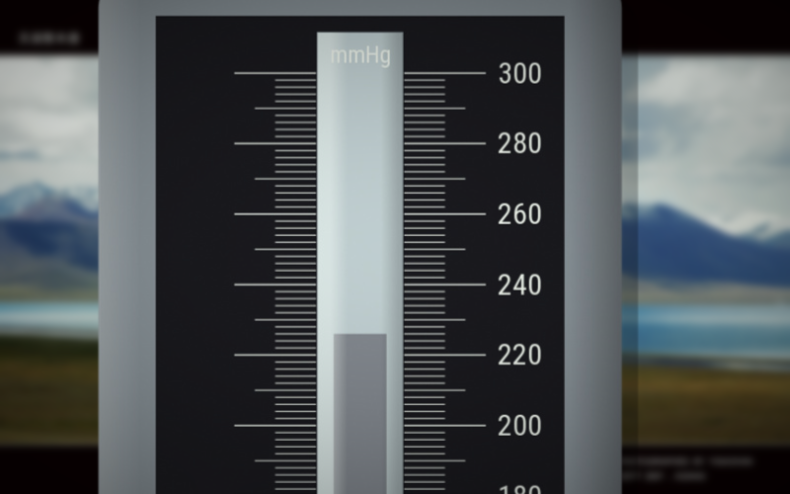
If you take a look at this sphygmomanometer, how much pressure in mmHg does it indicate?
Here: 226 mmHg
